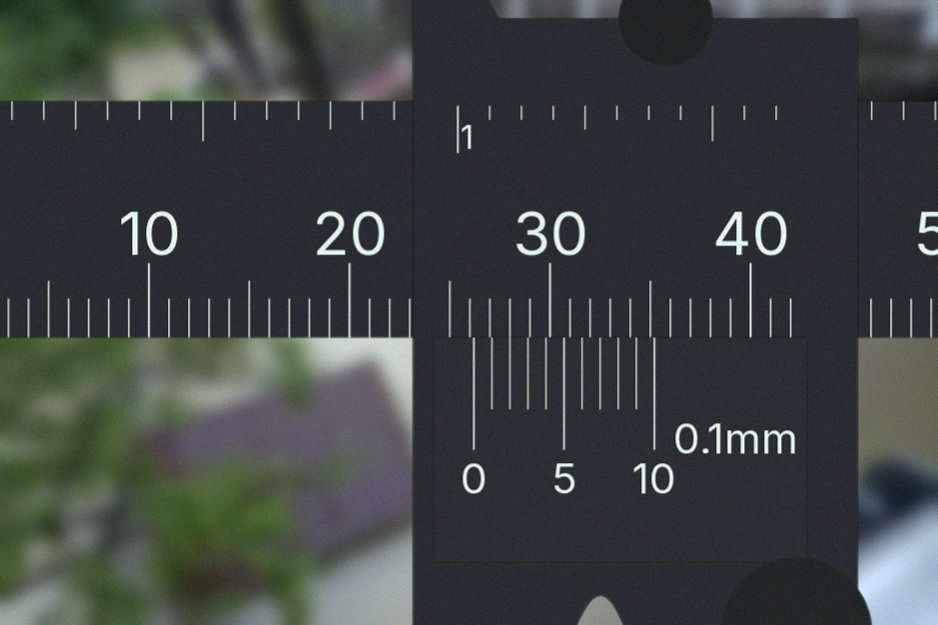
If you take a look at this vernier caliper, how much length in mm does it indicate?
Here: 26.2 mm
